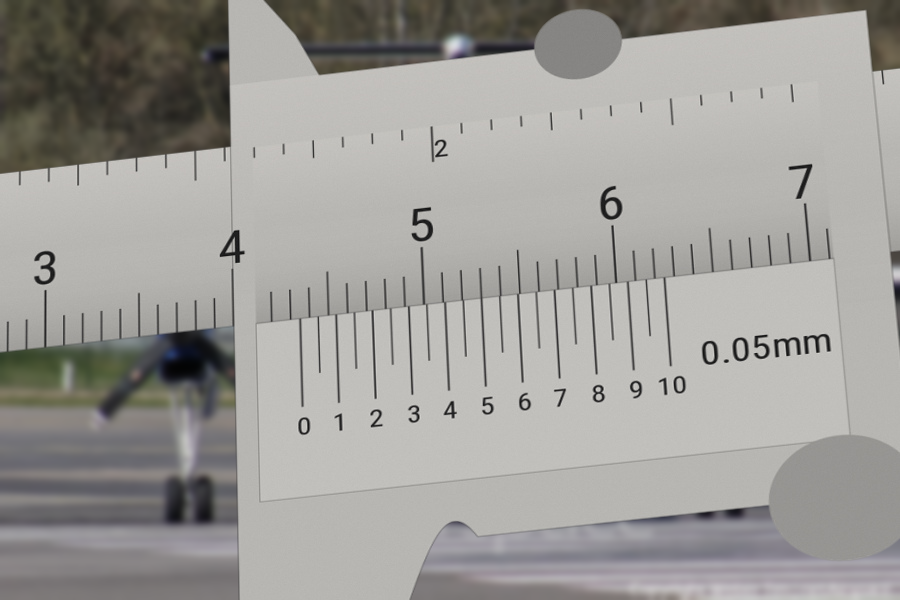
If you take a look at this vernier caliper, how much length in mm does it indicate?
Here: 43.5 mm
